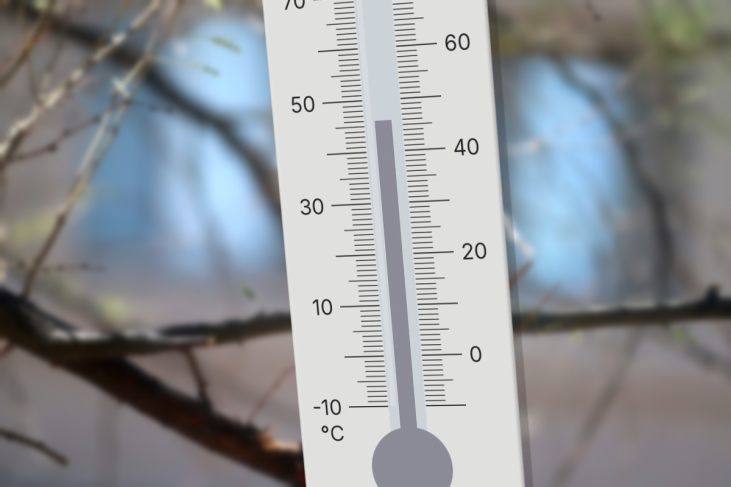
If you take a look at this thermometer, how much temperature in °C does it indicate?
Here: 46 °C
